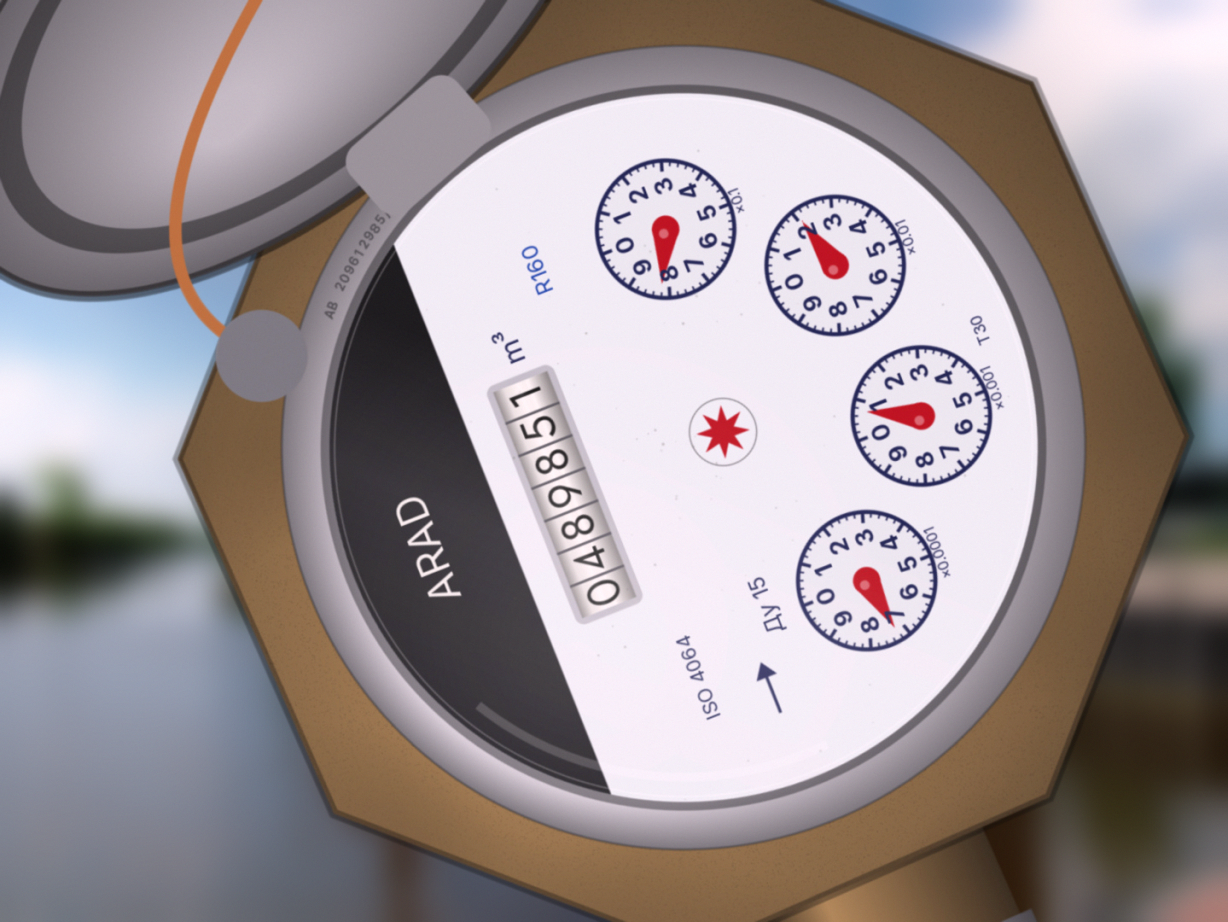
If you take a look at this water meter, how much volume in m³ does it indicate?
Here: 489851.8207 m³
